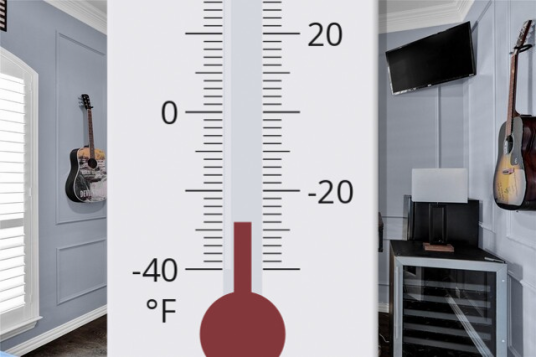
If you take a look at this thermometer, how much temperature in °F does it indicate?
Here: -28 °F
